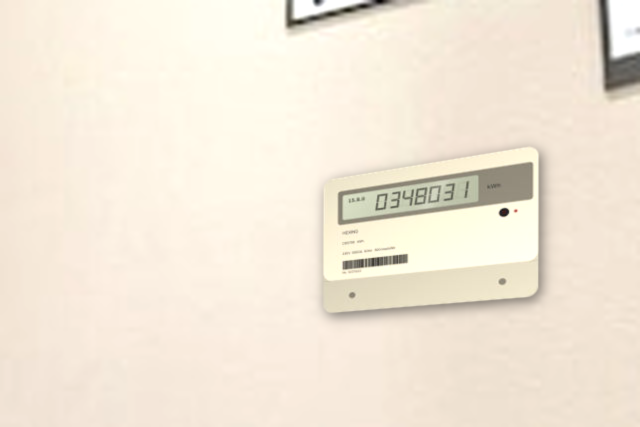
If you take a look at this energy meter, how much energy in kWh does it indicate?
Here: 348031 kWh
